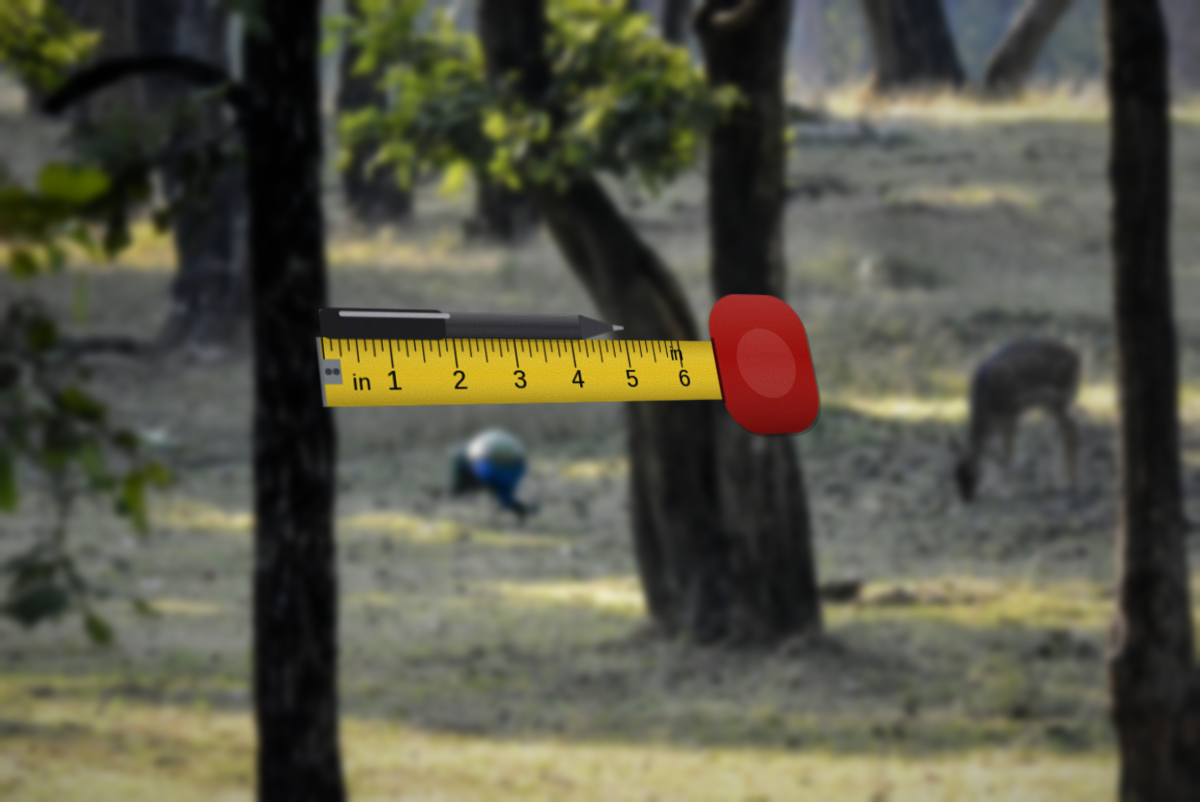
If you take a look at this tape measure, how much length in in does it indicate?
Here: 5 in
